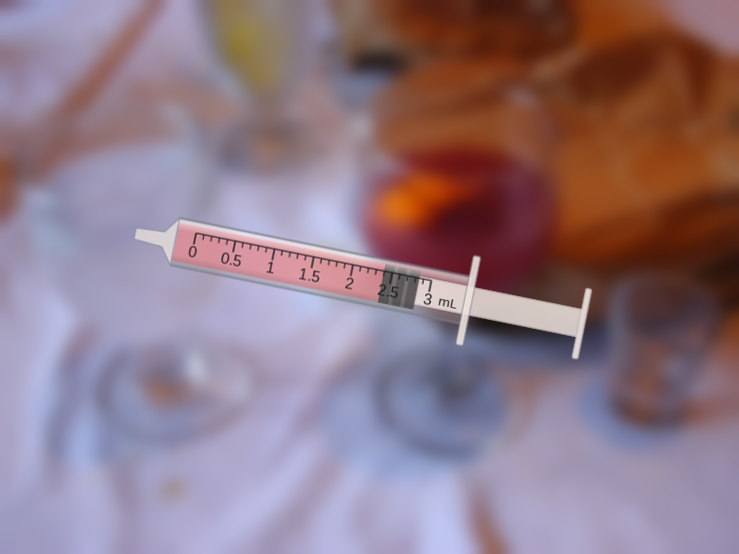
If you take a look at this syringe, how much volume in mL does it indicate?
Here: 2.4 mL
